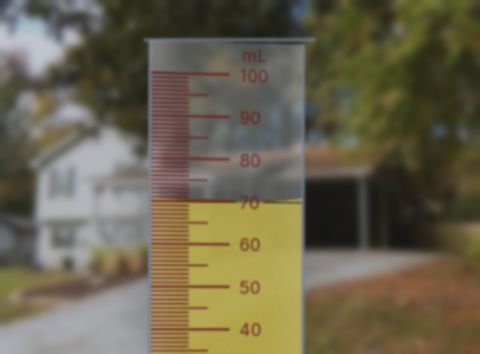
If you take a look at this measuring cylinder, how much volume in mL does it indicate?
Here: 70 mL
